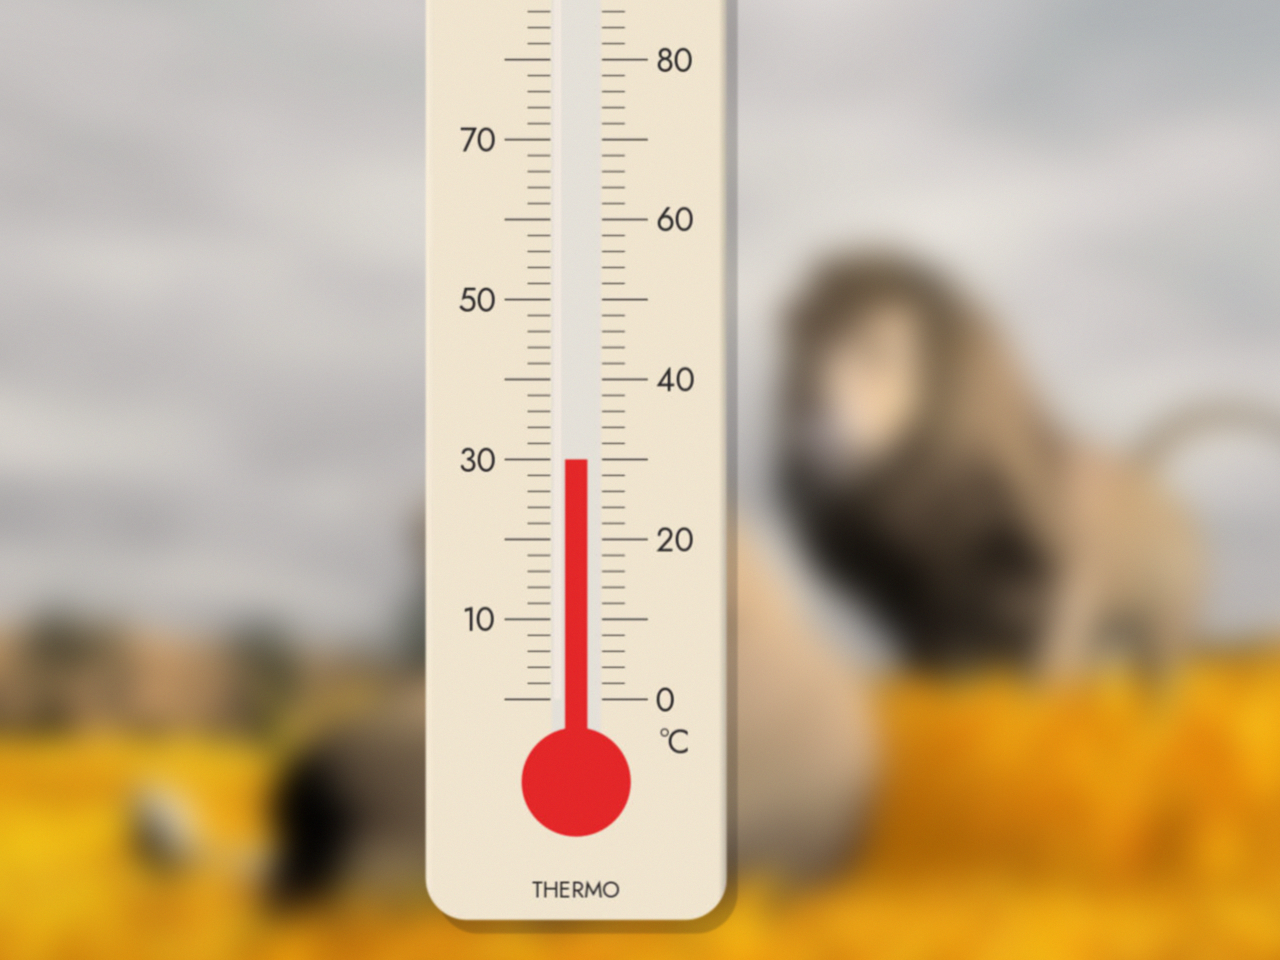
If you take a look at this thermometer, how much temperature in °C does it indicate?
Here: 30 °C
